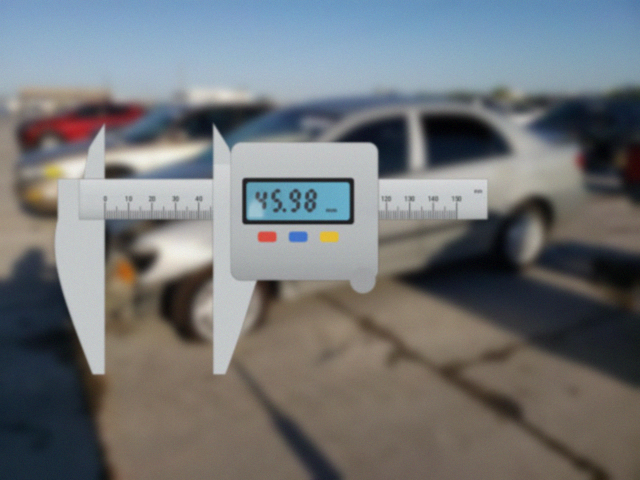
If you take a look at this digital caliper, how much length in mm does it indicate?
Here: 45.98 mm
